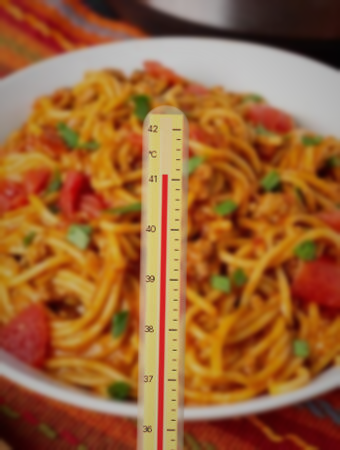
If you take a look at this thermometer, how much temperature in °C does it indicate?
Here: 41.1 °C
